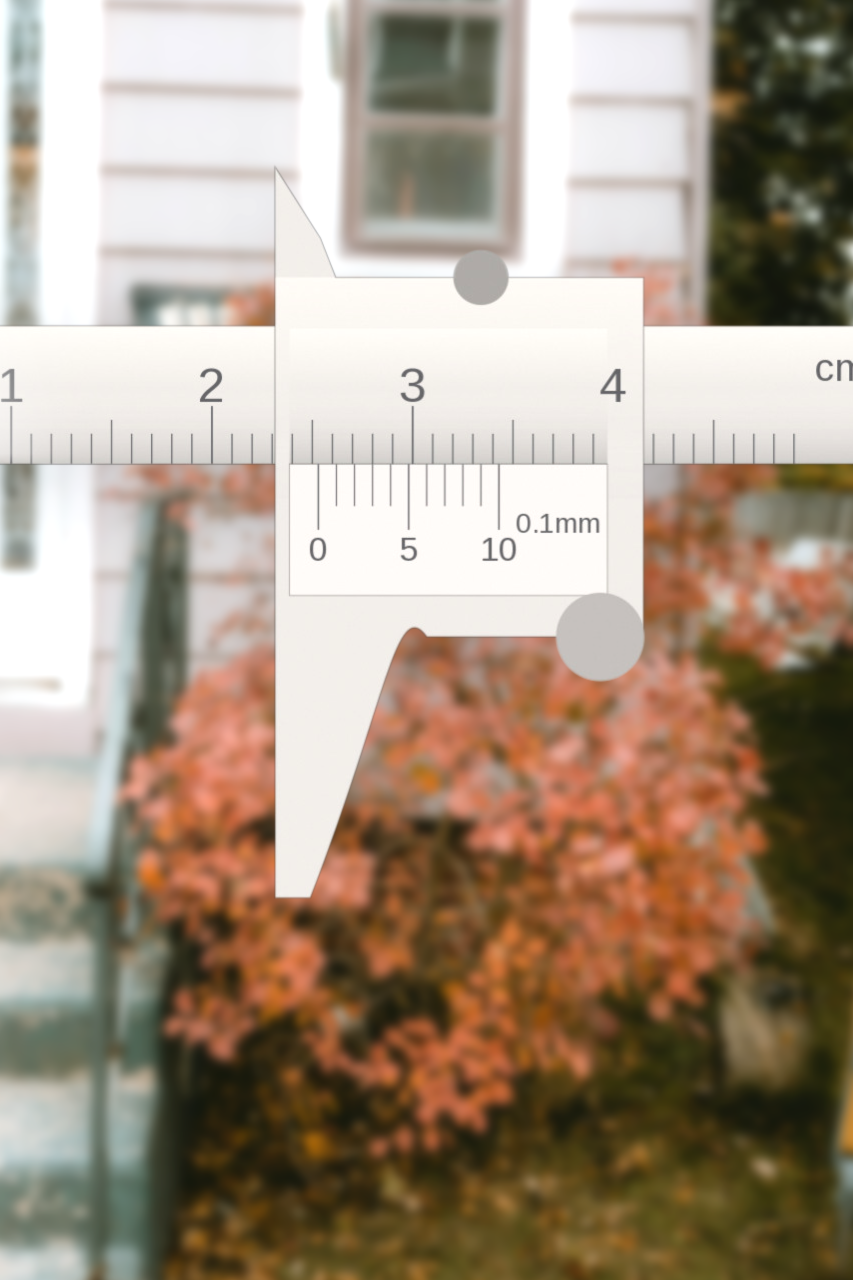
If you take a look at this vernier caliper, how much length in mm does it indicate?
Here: 25.3 mm
